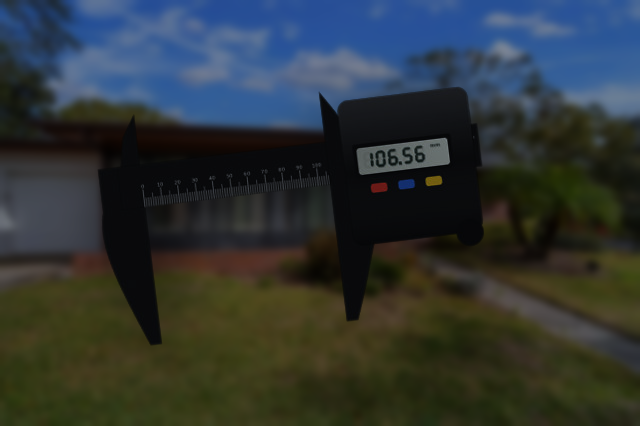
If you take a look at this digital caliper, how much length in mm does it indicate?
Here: 106.56 mm
